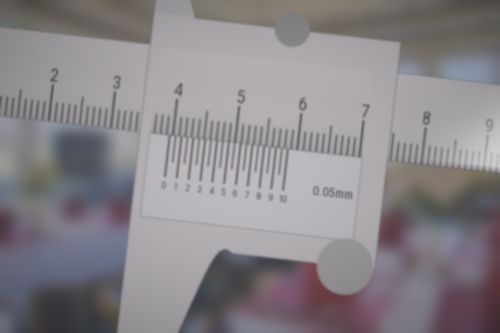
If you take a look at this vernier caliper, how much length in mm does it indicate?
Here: 39.5 mm
